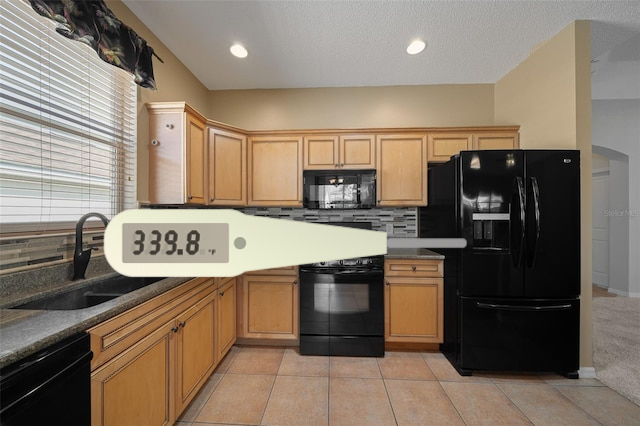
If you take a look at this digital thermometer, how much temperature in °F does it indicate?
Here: 339.8 °F
